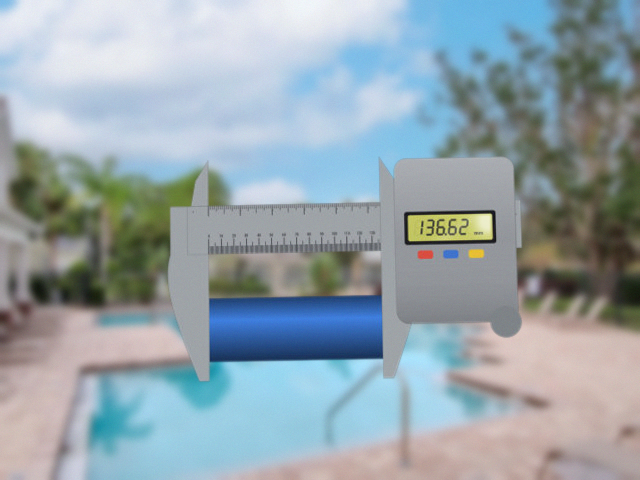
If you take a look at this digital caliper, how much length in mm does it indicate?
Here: 136.62 mm
